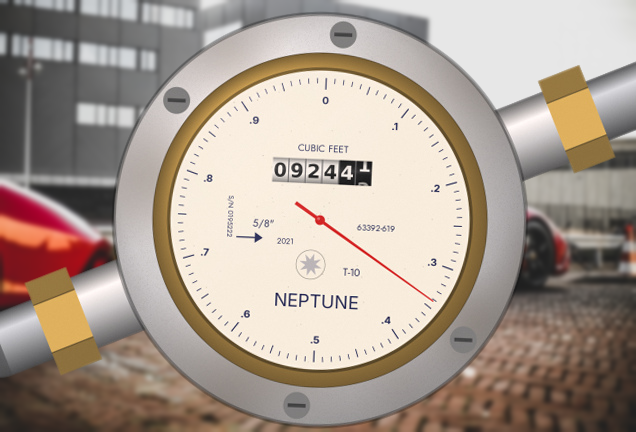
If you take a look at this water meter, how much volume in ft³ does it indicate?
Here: 92441.34 ft³
